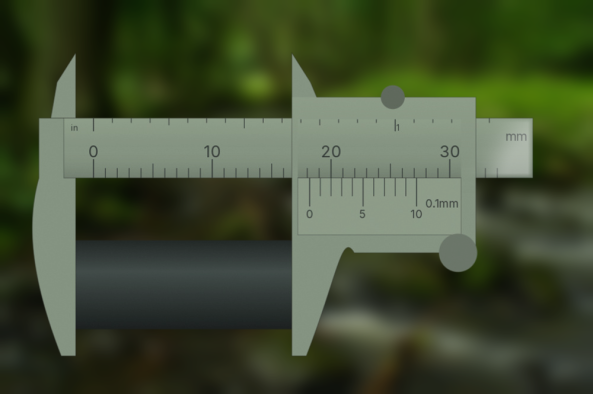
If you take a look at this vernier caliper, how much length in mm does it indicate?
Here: 18.2 mm
